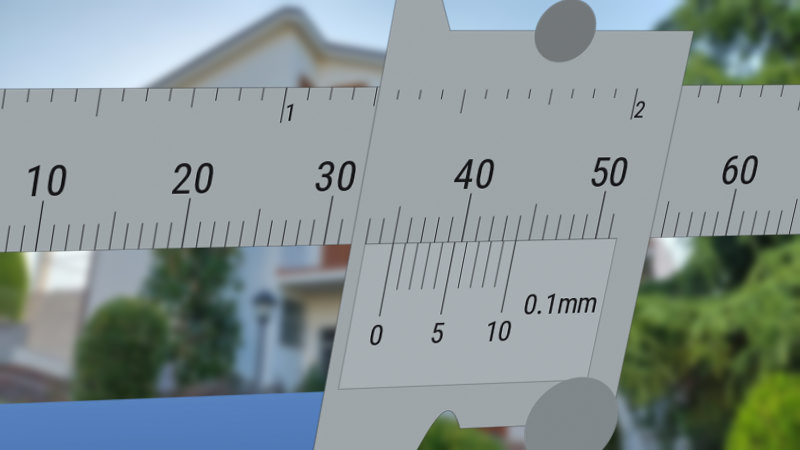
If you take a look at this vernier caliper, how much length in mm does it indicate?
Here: 35.0 mm
